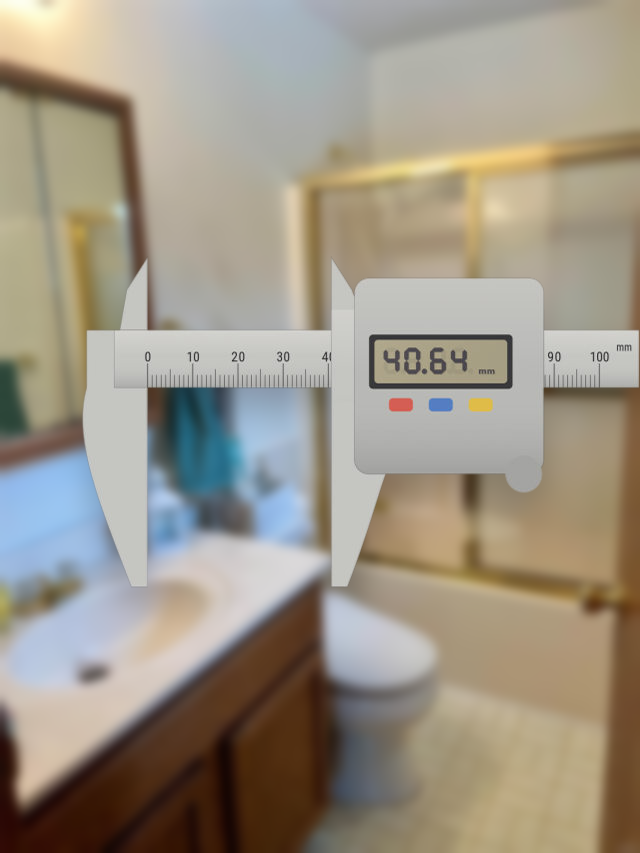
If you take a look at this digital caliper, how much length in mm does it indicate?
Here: 40.64 mm
